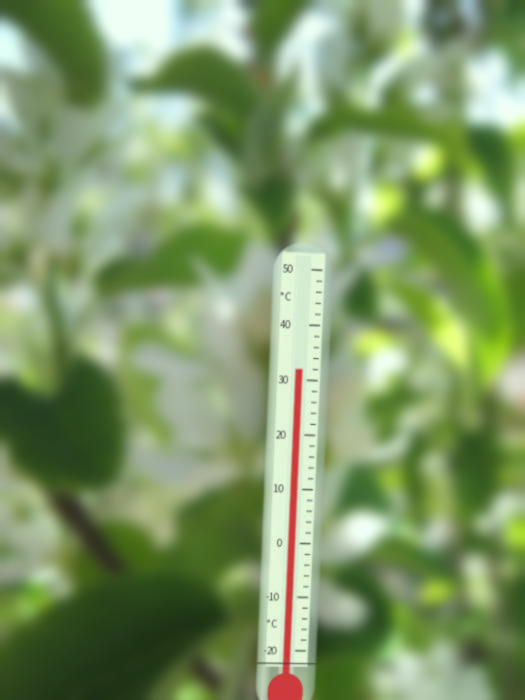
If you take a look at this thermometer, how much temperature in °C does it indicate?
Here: 32 °C
